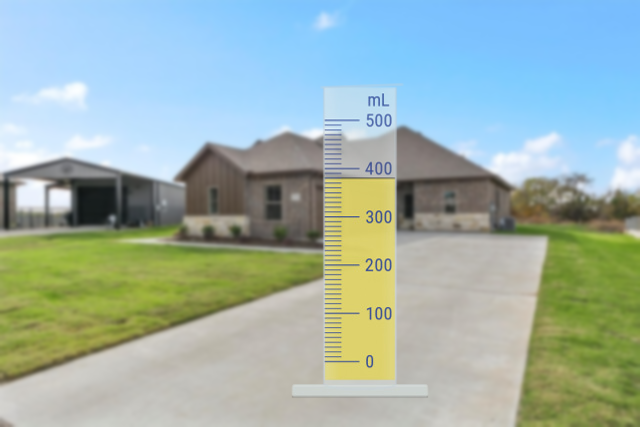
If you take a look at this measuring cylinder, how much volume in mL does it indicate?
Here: 380 mL
